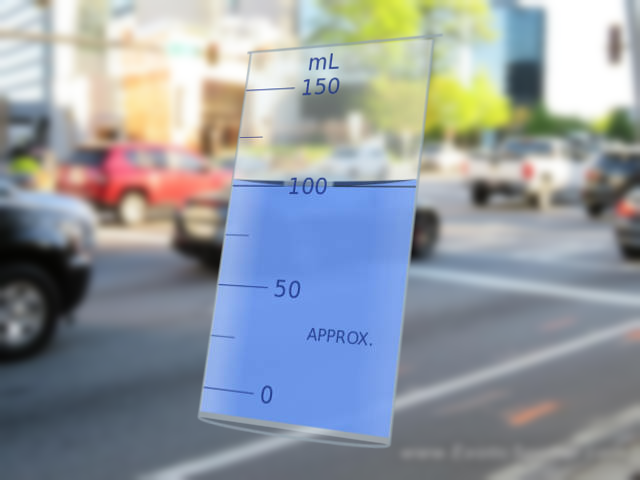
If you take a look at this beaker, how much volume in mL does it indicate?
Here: 100 mL
